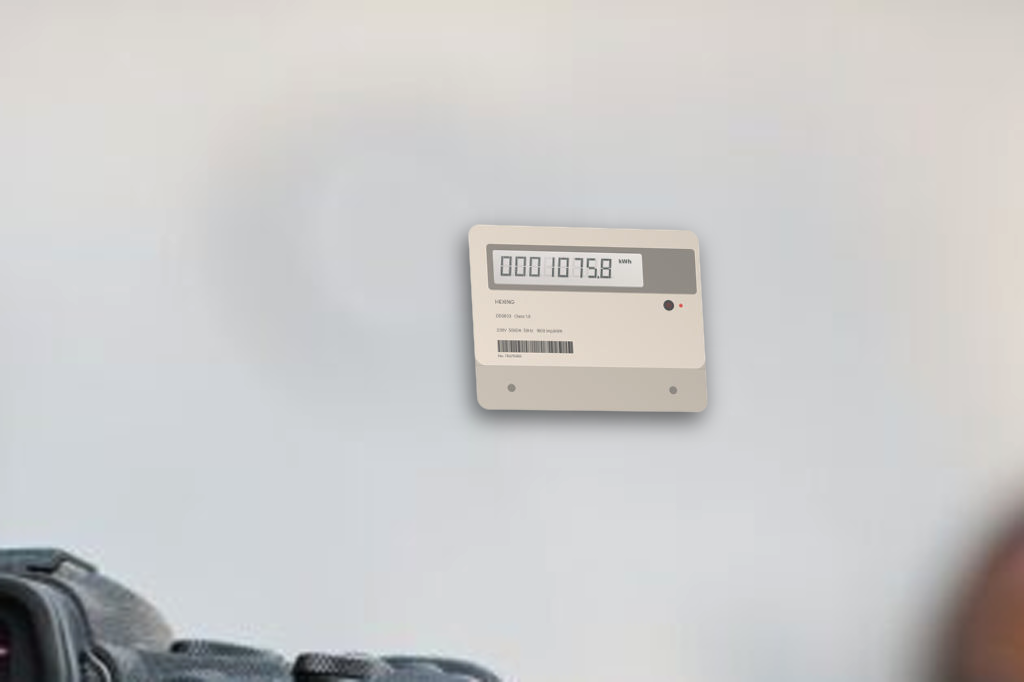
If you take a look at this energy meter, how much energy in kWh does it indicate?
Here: 1075.8 kWh
